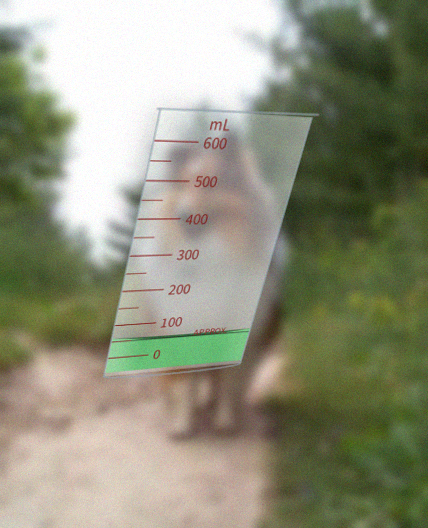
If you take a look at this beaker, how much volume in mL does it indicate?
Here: 50 mL
